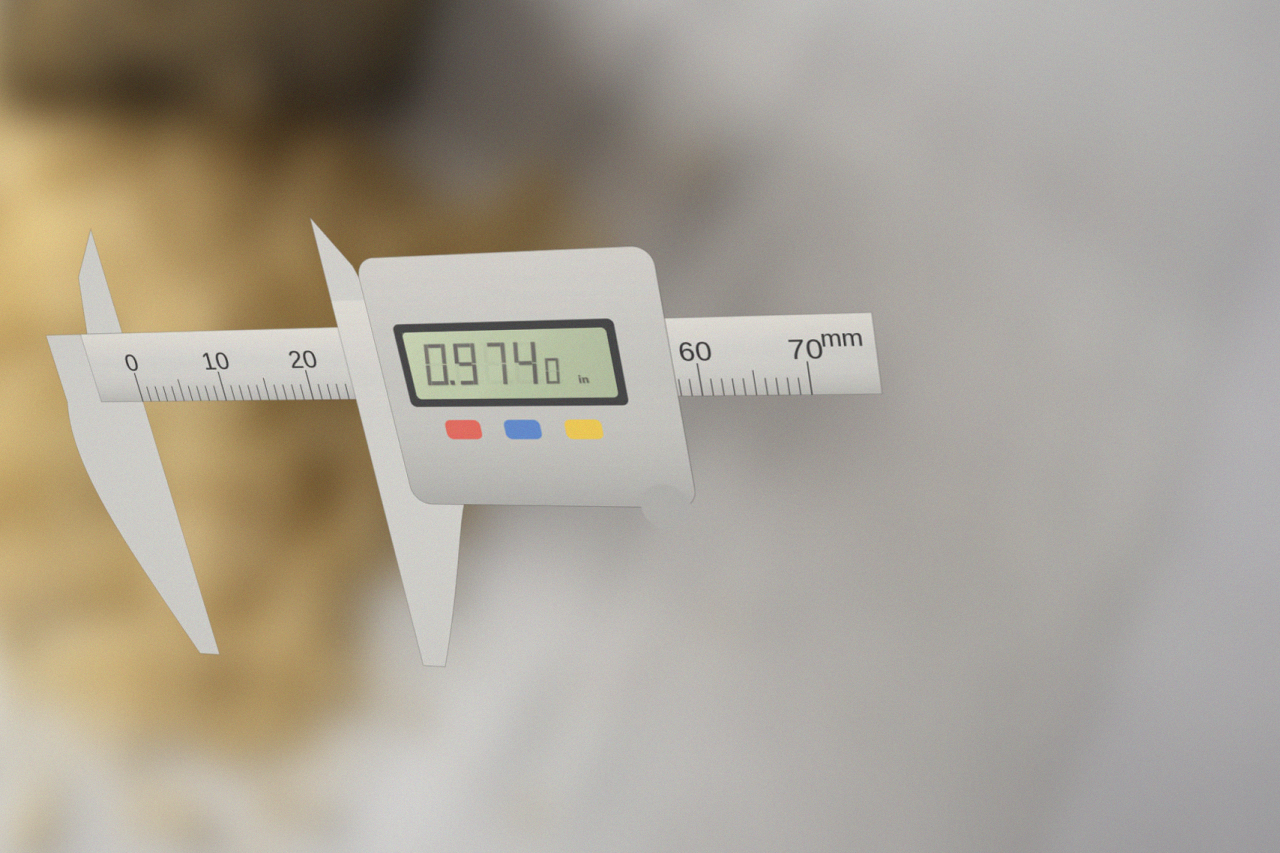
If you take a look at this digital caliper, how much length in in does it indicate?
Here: 0.9740 in
